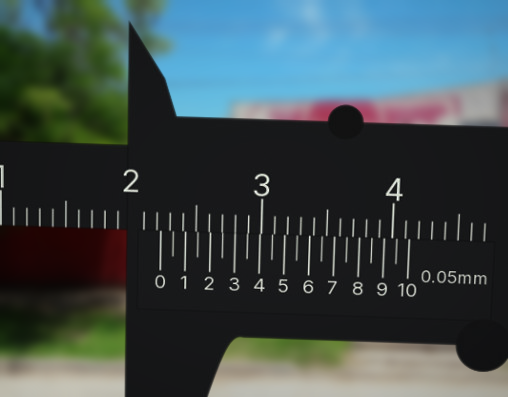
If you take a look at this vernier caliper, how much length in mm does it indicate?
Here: 22.3 mm
